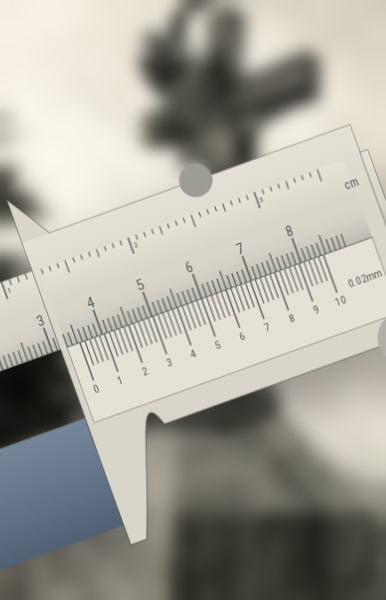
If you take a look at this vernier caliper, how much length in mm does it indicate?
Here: 35.5 mm
